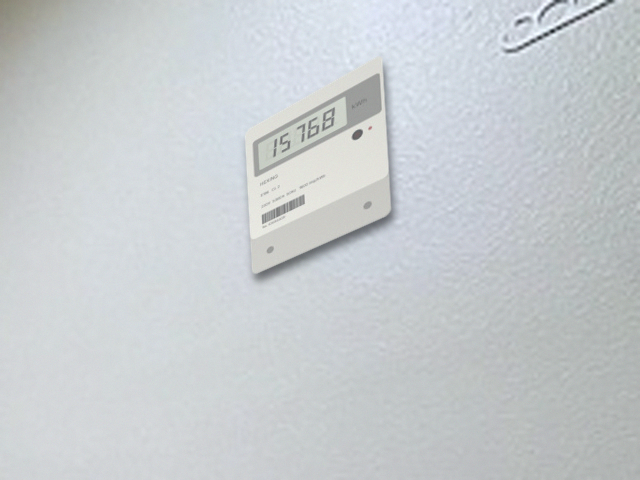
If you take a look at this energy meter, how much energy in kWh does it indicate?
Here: 15768 kWh
